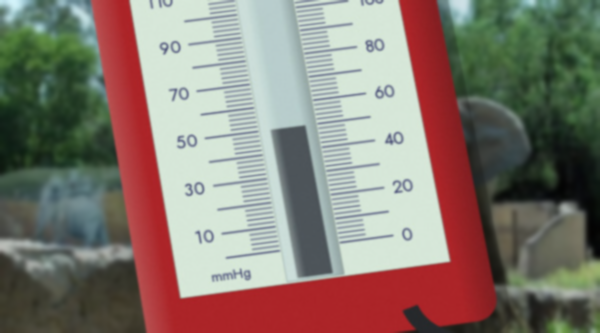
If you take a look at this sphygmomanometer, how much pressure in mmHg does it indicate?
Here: 50 mmHg
